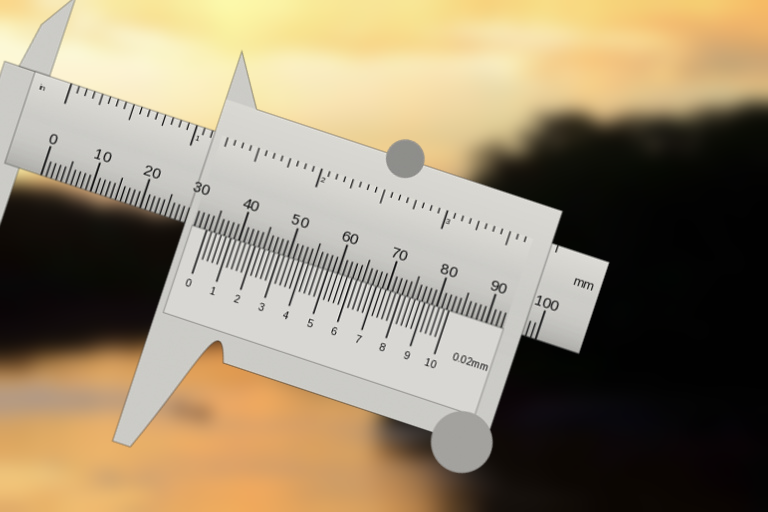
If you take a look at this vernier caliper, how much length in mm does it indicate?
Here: 33.5 mm
